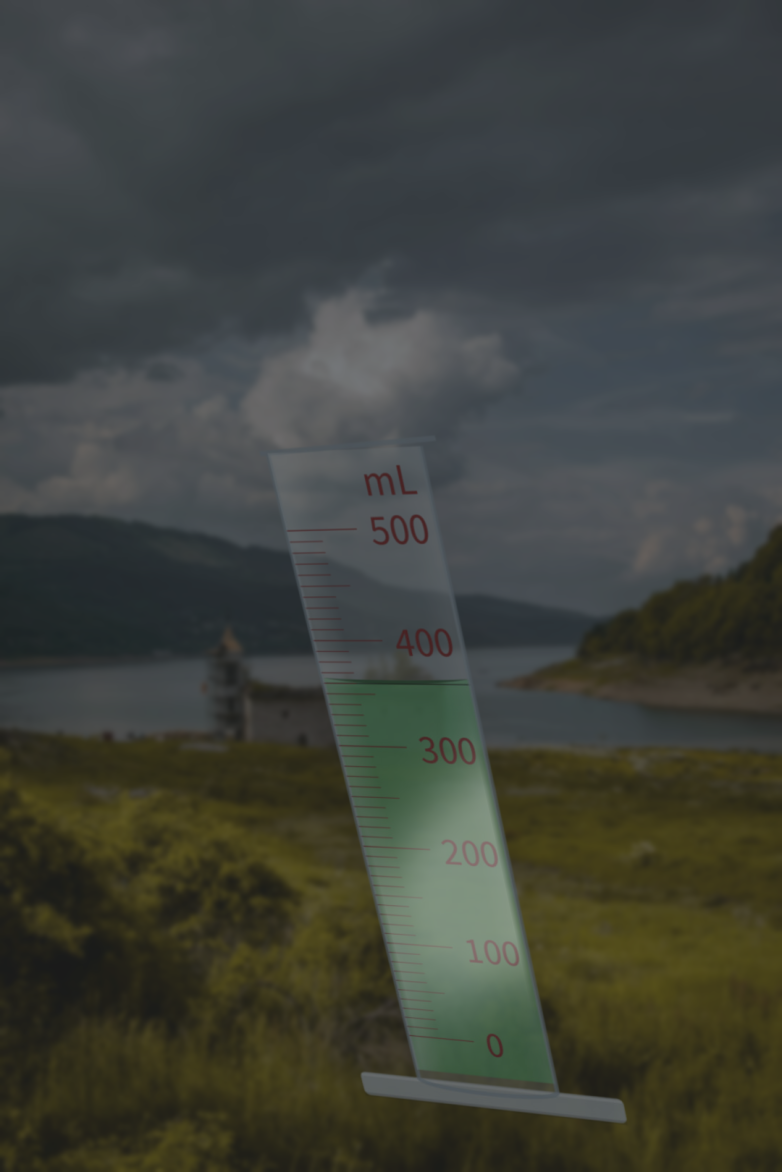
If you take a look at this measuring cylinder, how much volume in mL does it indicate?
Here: 360 mL
